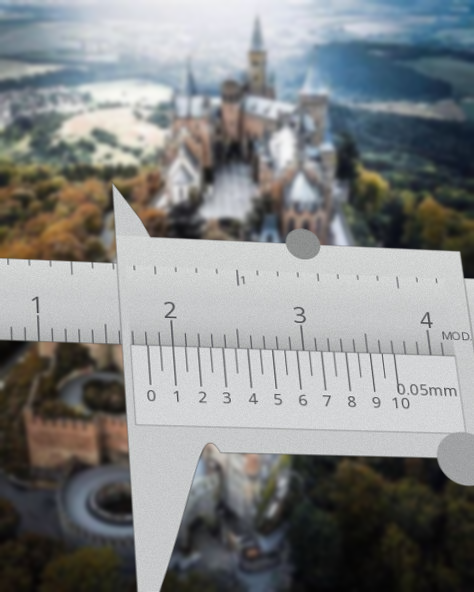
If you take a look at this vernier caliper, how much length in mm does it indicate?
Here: 18.1 mm
